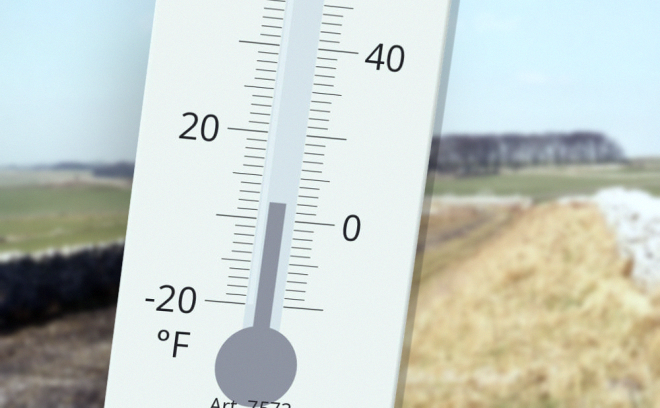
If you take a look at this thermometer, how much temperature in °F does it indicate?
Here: 4 °F
